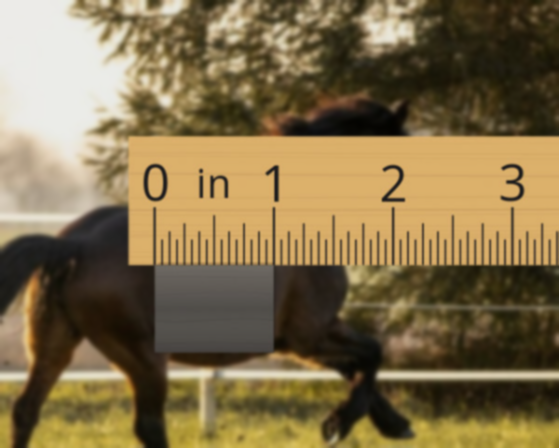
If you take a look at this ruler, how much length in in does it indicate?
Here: 1 in
